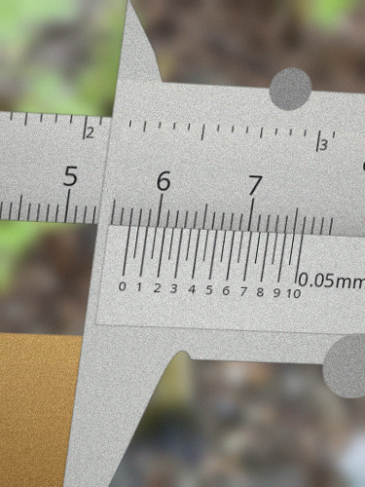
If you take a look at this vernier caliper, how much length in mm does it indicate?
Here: 57.0 mm
